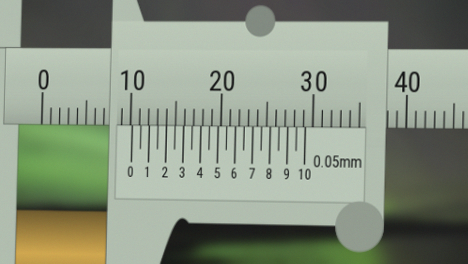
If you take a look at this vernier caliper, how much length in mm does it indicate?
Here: 10.2 mm
